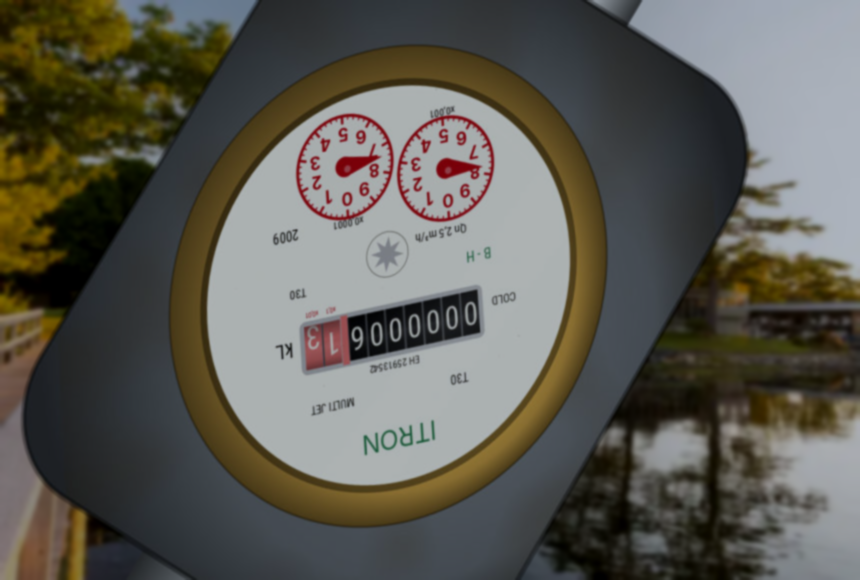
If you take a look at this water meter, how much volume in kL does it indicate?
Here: 6.1277 kL
